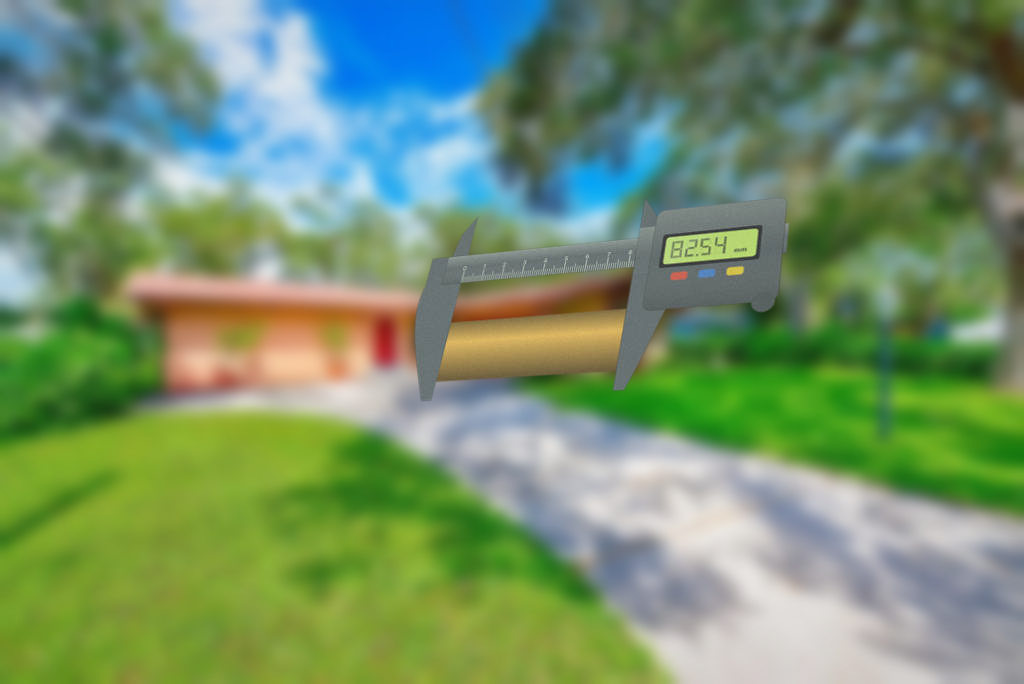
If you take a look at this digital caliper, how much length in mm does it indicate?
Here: 82.54 mm
